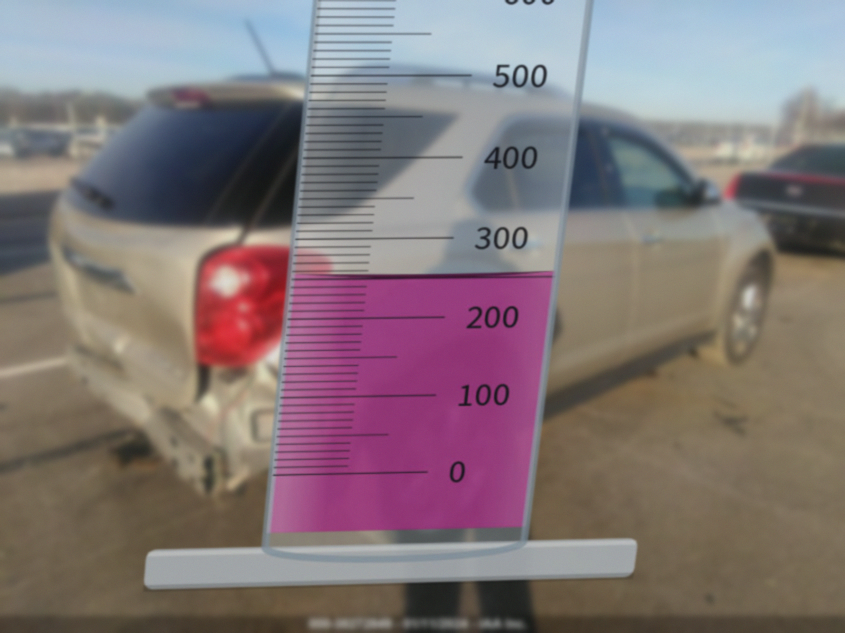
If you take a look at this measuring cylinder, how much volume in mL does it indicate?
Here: 250 mL
